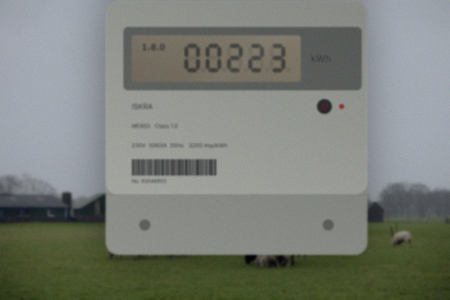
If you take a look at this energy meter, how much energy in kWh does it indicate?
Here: 223 kWh
